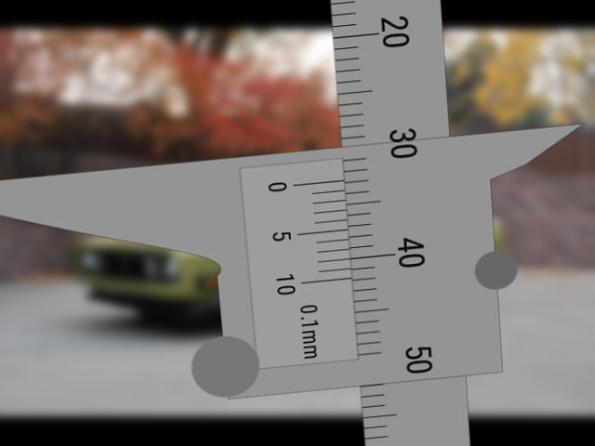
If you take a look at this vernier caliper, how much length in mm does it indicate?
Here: 32.8 mm
